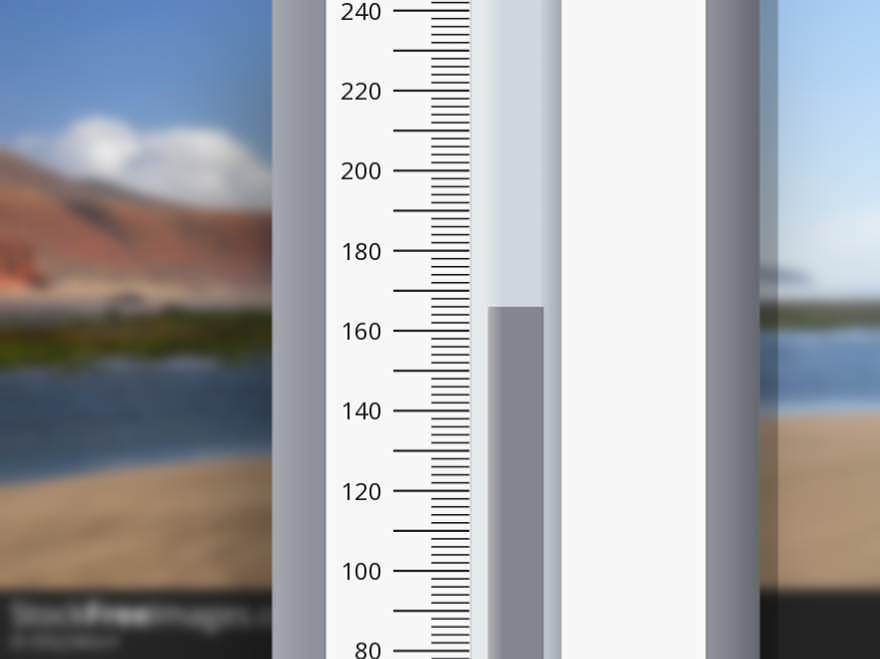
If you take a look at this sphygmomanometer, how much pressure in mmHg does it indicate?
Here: 166 mmHg
